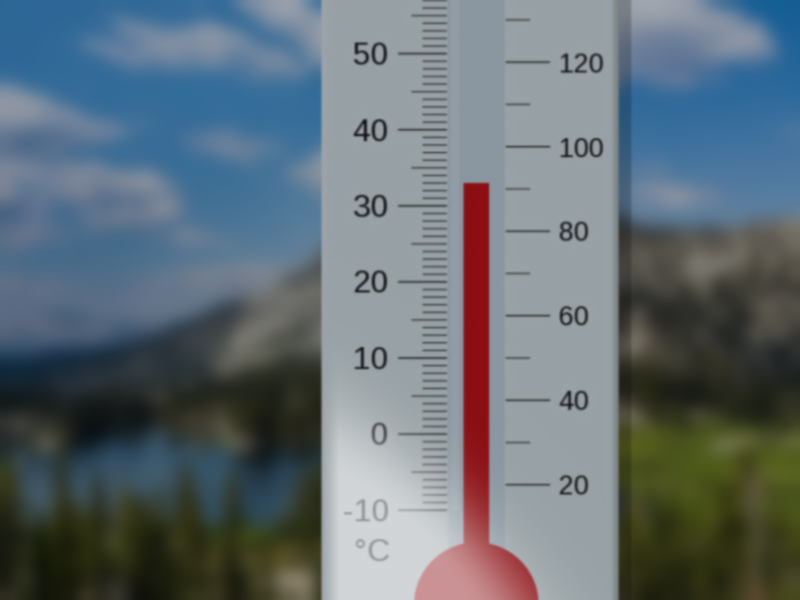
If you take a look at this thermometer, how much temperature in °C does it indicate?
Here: 33 °C
